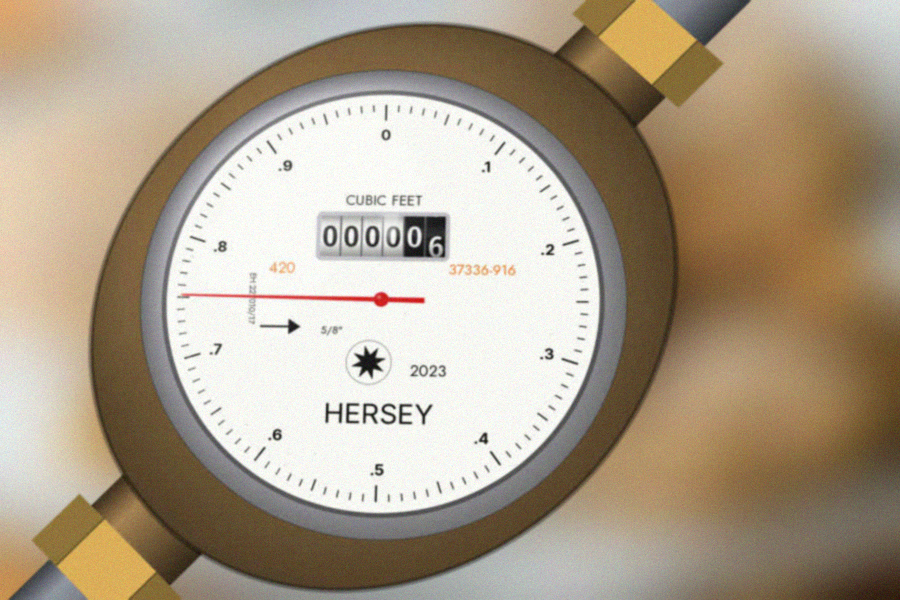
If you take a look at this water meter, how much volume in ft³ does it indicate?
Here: 5.75 ft³
